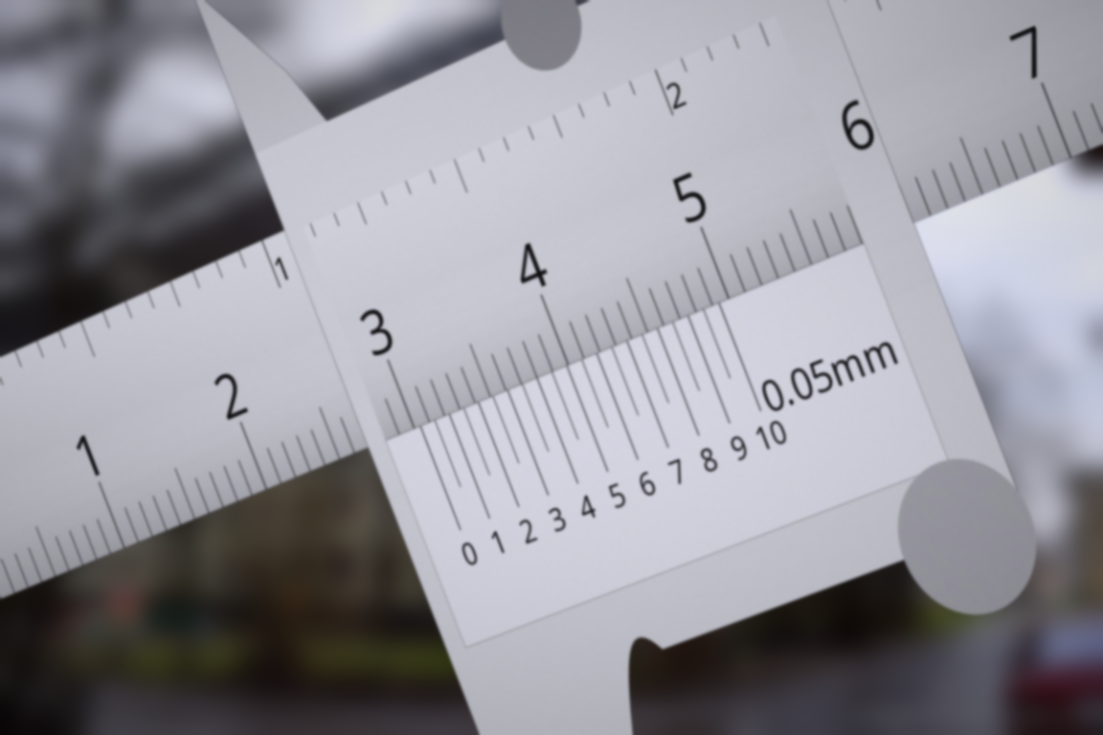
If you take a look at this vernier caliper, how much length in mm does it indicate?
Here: 30.4 mm
